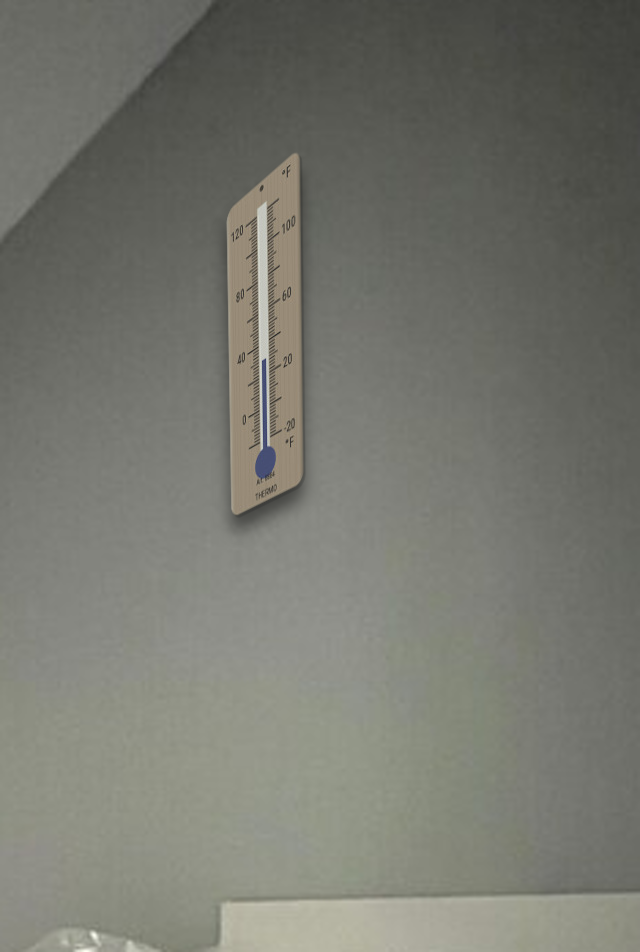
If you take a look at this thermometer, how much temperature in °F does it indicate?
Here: 30 °F
